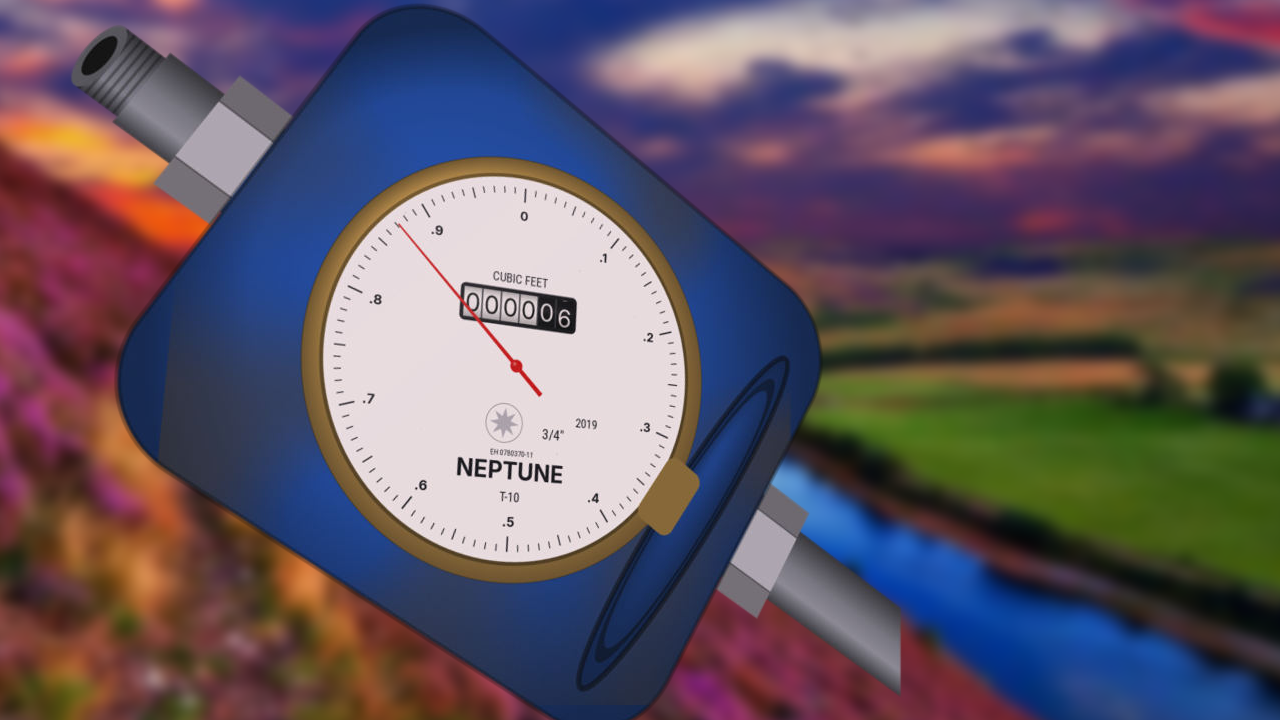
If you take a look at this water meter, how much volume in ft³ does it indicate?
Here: 5.87 ft³
